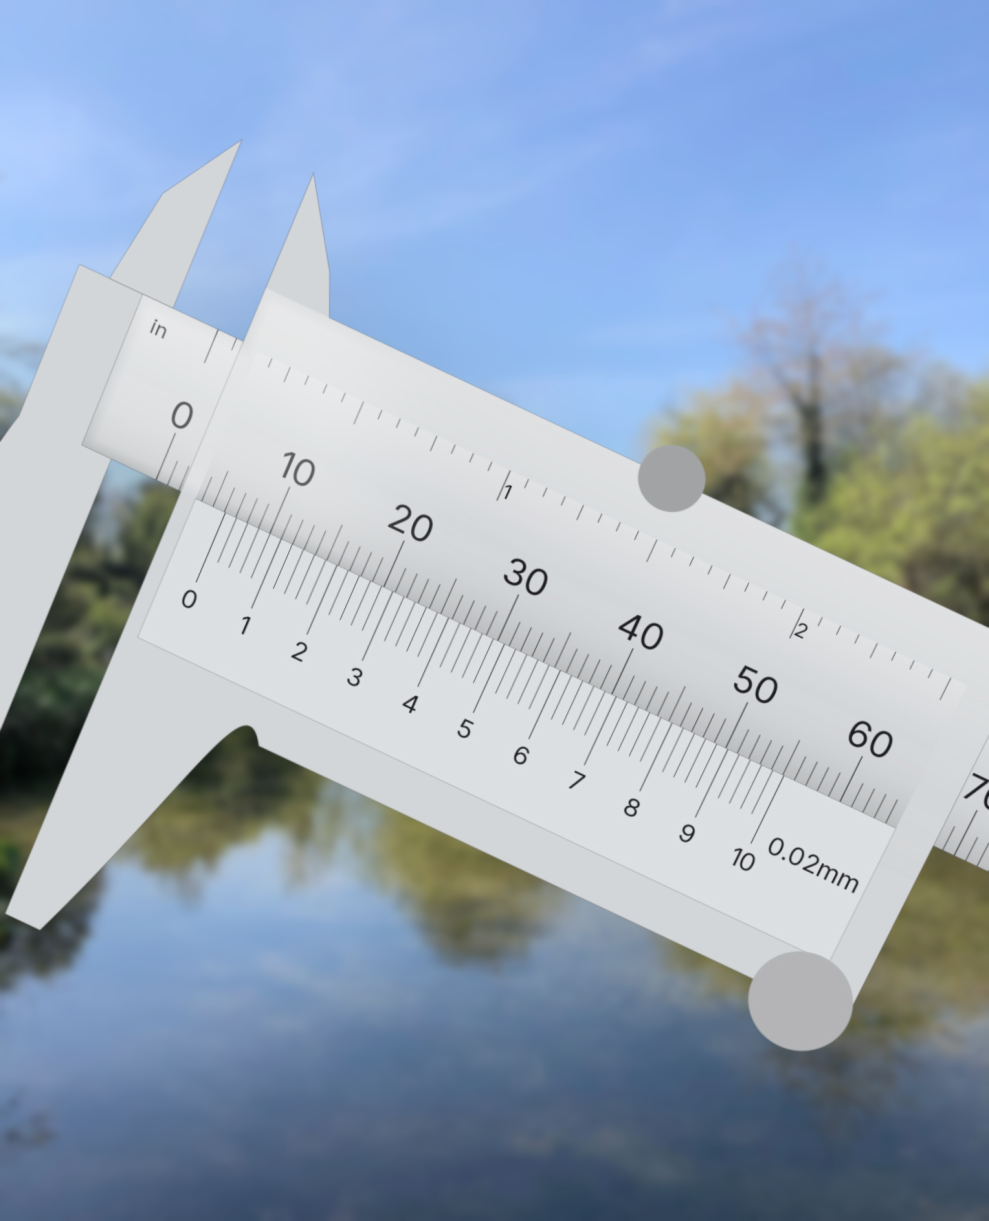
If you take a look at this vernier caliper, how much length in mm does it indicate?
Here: 6.1 mm
